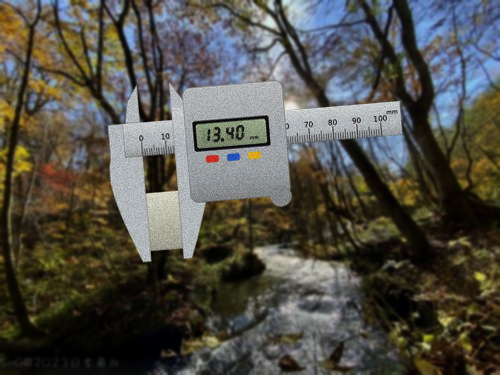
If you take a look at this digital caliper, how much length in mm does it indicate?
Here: 13.40 mm
